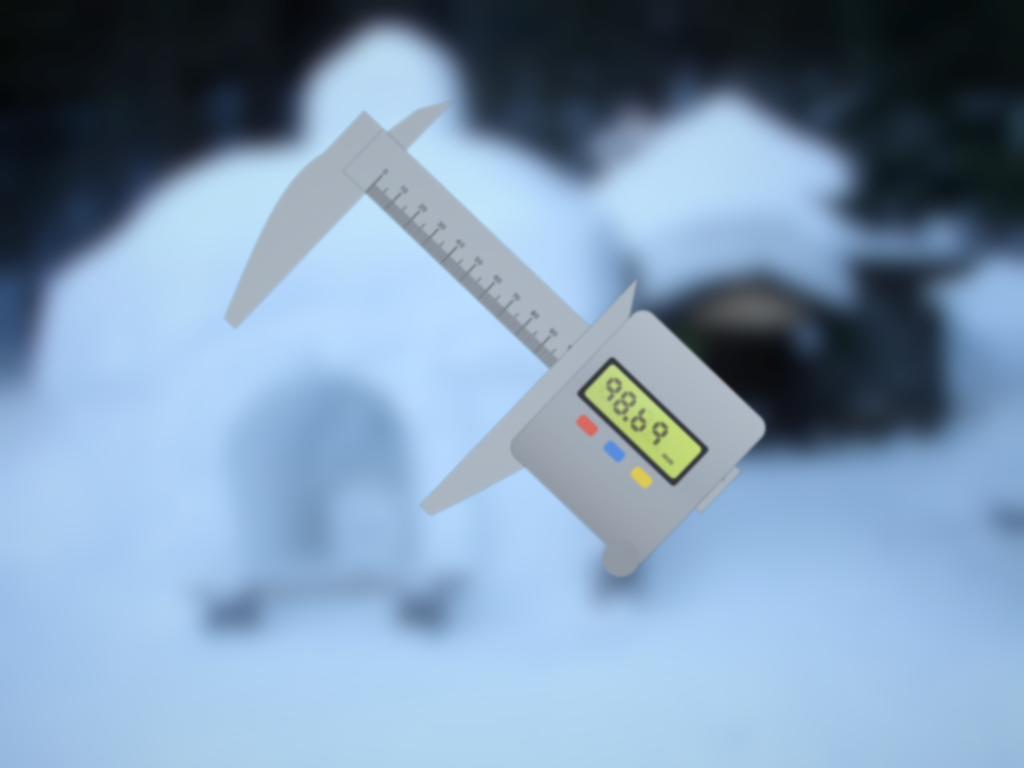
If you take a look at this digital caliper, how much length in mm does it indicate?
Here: 98.69 mm
